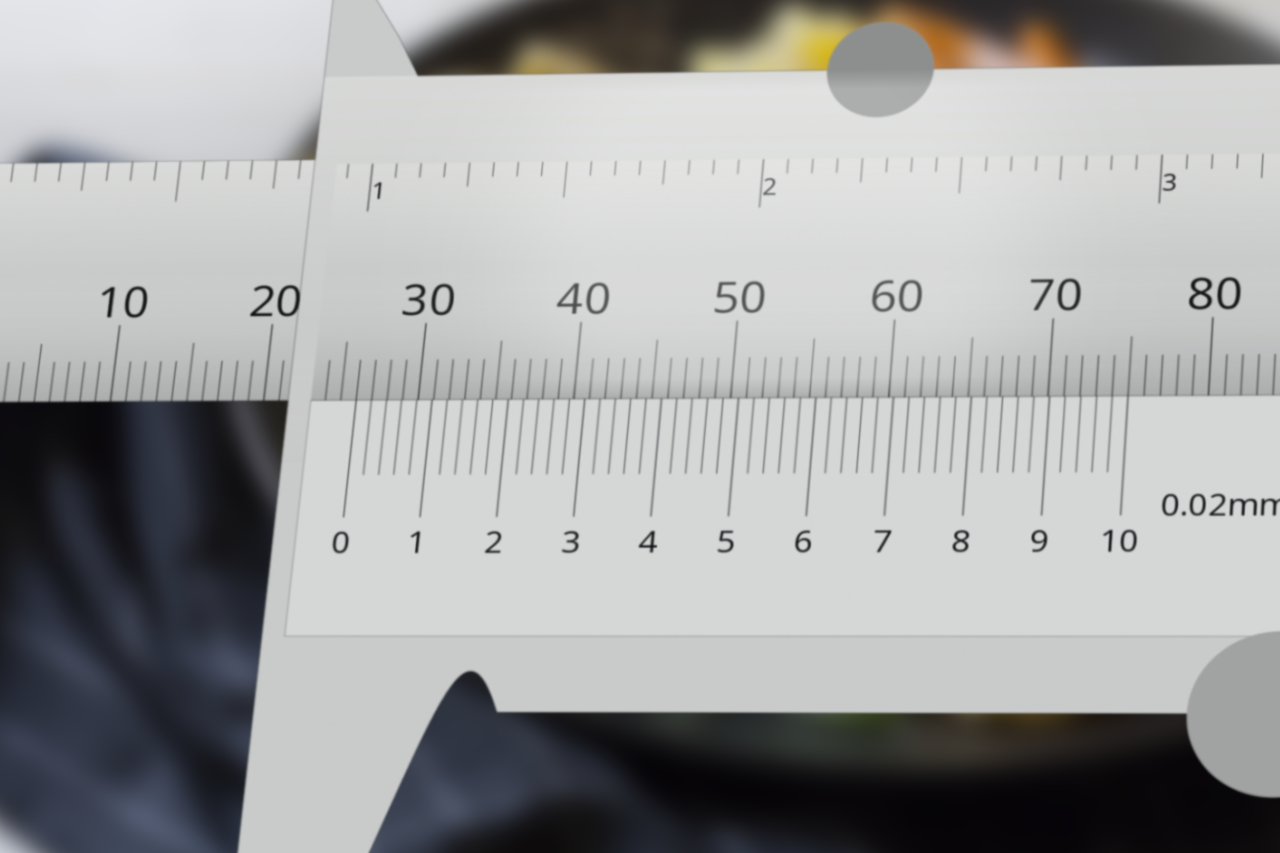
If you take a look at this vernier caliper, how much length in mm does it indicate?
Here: 26.0 mm
